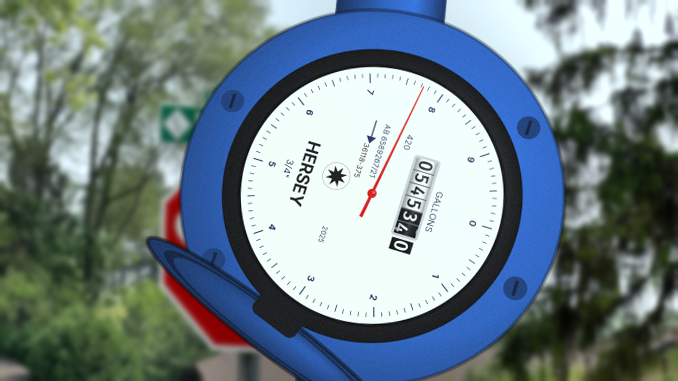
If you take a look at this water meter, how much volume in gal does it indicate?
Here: 545337.7 gal
